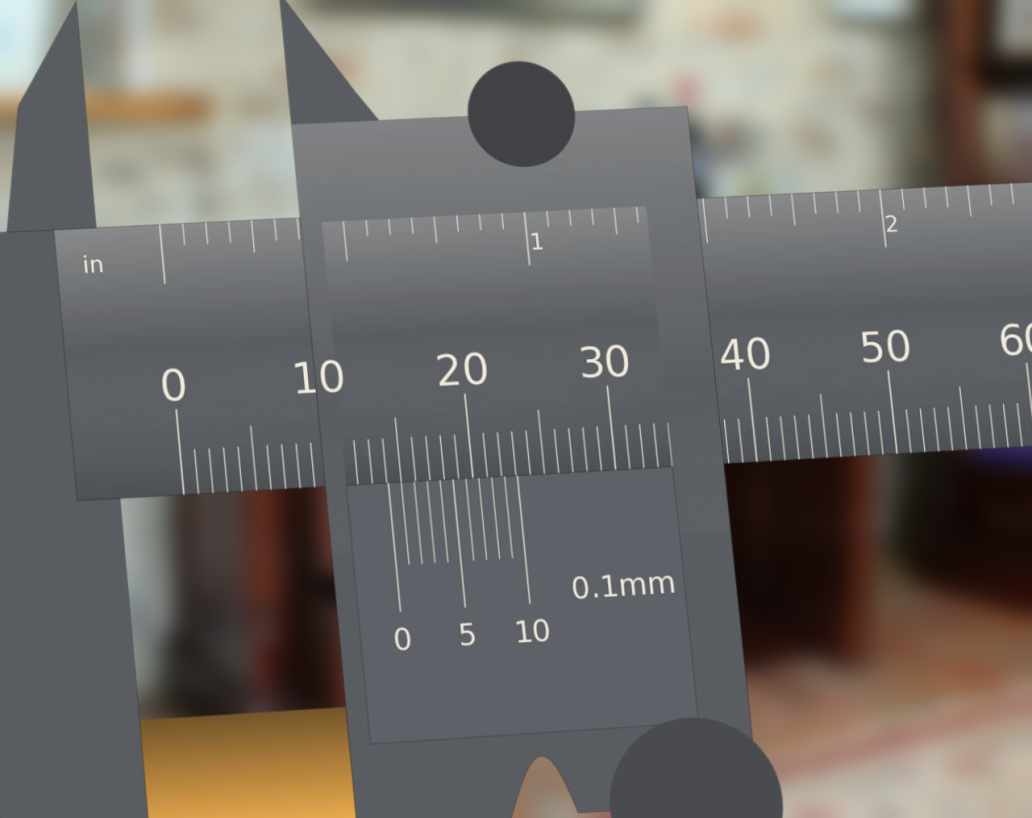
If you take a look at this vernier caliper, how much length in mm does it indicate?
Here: 14.1 mm
